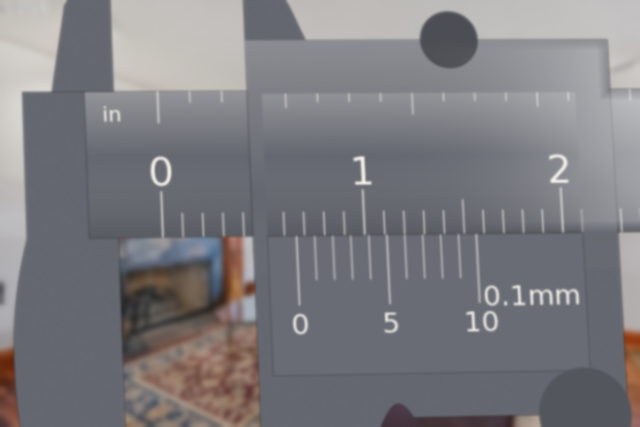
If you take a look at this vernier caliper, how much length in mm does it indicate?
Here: 6.6 mm
